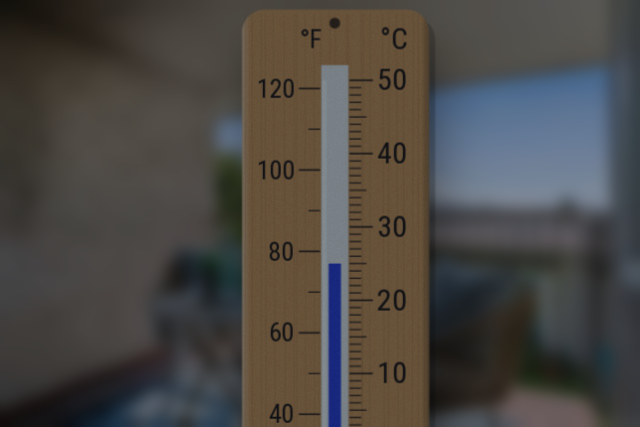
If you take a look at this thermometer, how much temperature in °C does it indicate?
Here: 25 °C
